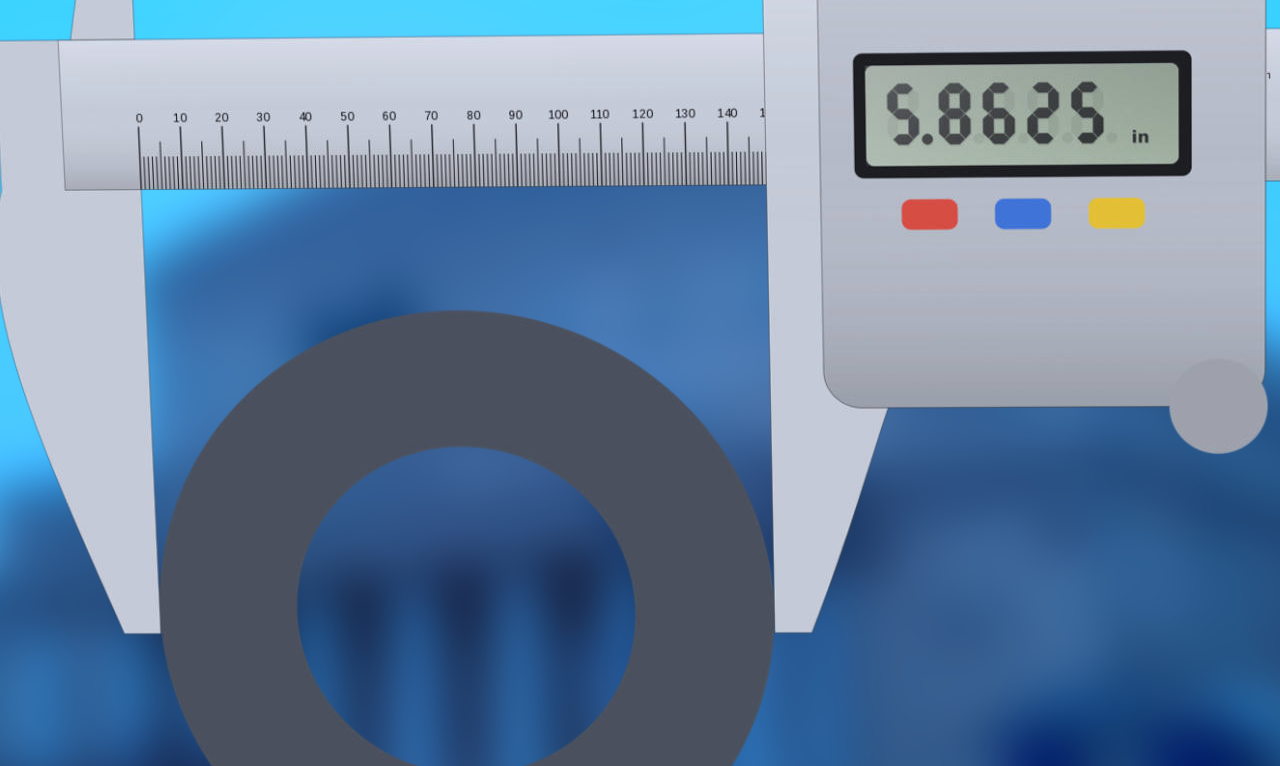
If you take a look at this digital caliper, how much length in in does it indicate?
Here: 5.8625 in
